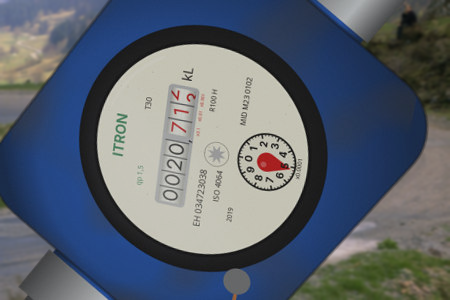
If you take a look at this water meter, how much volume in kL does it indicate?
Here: 20.7125 kL
